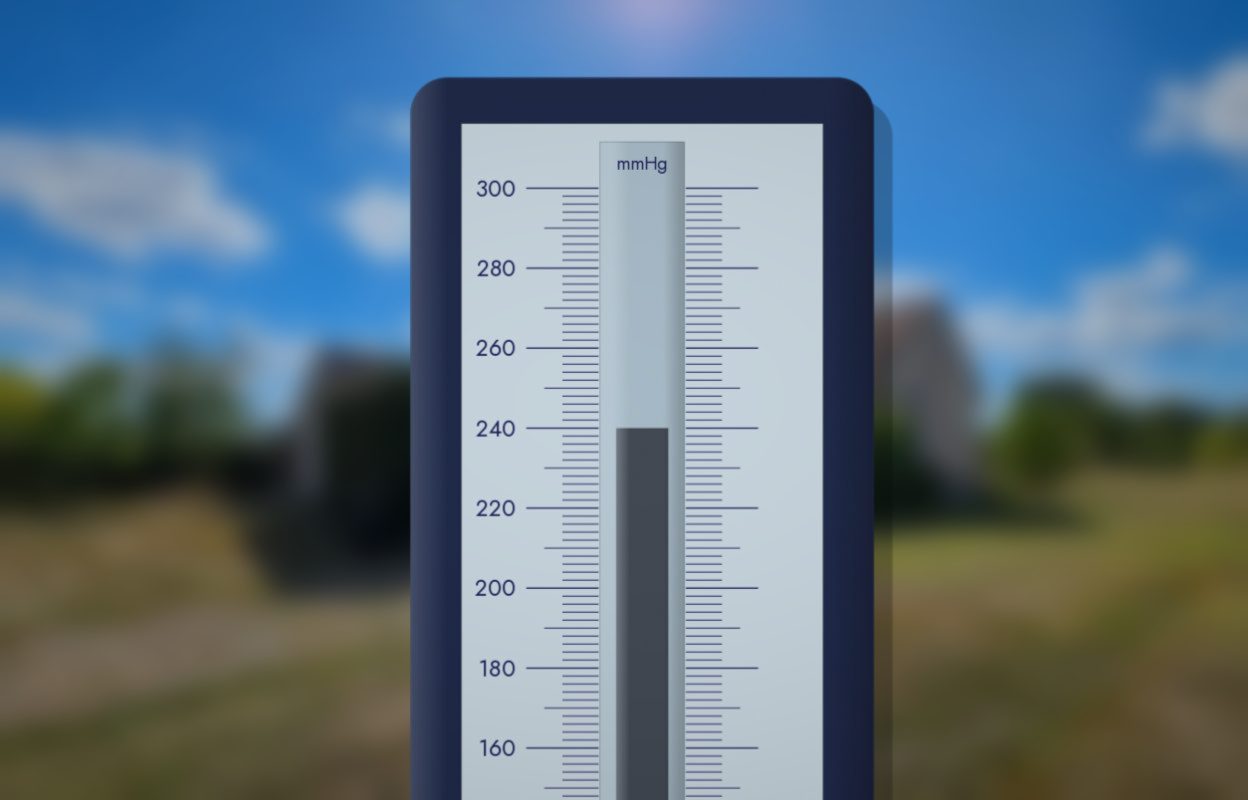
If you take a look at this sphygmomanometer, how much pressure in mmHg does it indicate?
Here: 240 mmHg
